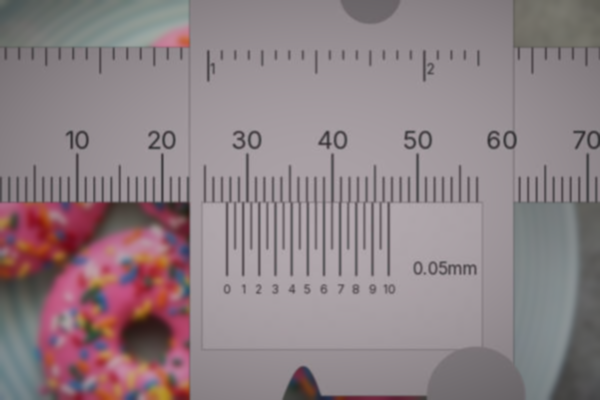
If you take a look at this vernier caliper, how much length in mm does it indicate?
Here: 27.6 mm
